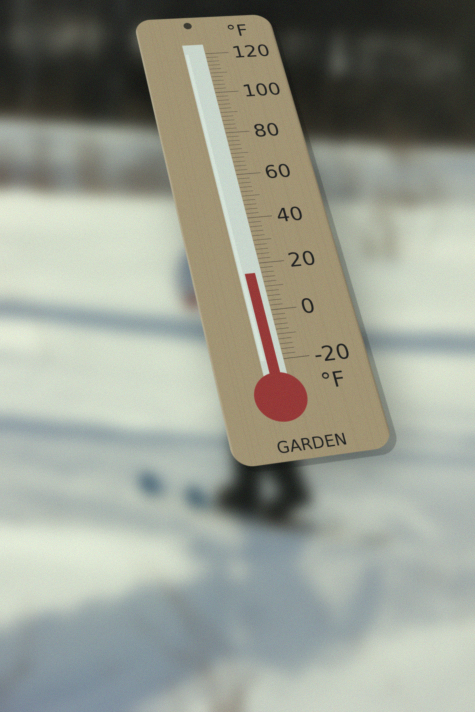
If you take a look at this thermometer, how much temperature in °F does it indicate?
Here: 16 °F
